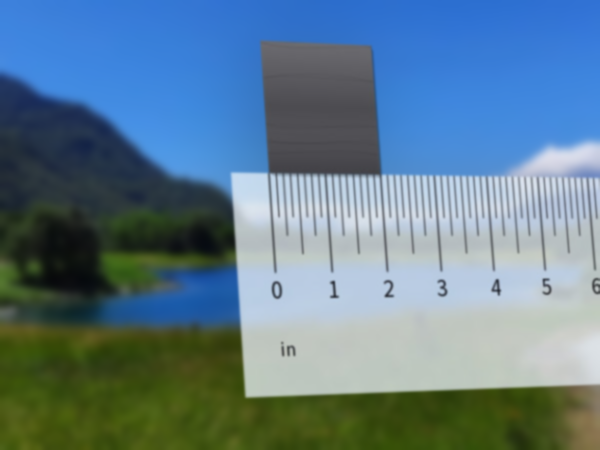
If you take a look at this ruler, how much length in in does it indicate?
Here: 2 in
